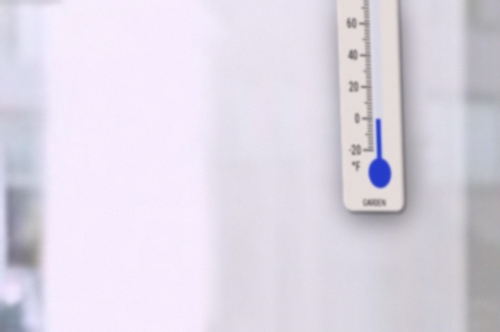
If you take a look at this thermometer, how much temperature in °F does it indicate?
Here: 0 °F
